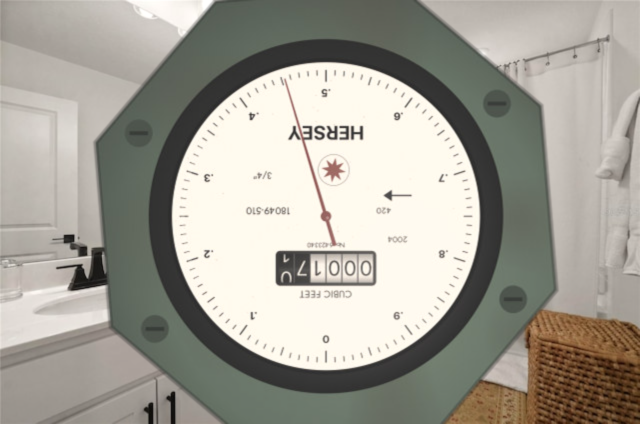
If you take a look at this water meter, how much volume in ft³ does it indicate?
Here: 170.45 ft³
